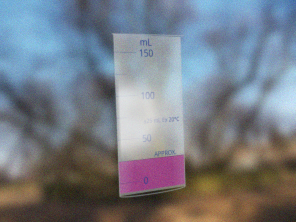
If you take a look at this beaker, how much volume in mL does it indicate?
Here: 25 mL
